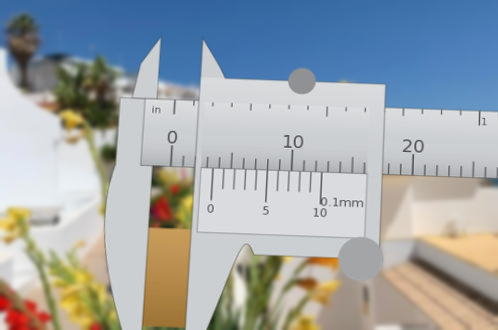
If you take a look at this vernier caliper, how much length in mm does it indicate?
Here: 3.5 mm
